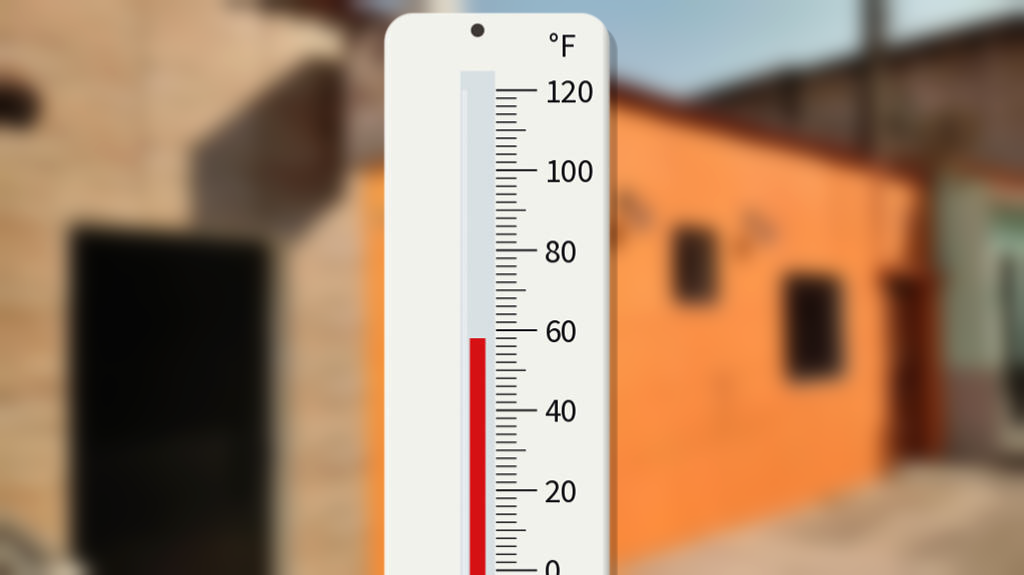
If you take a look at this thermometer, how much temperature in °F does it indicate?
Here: 58 °F
